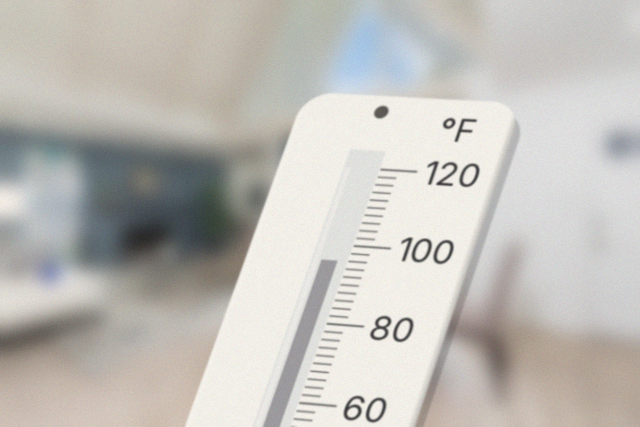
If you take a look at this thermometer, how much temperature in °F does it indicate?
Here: 96 °F
